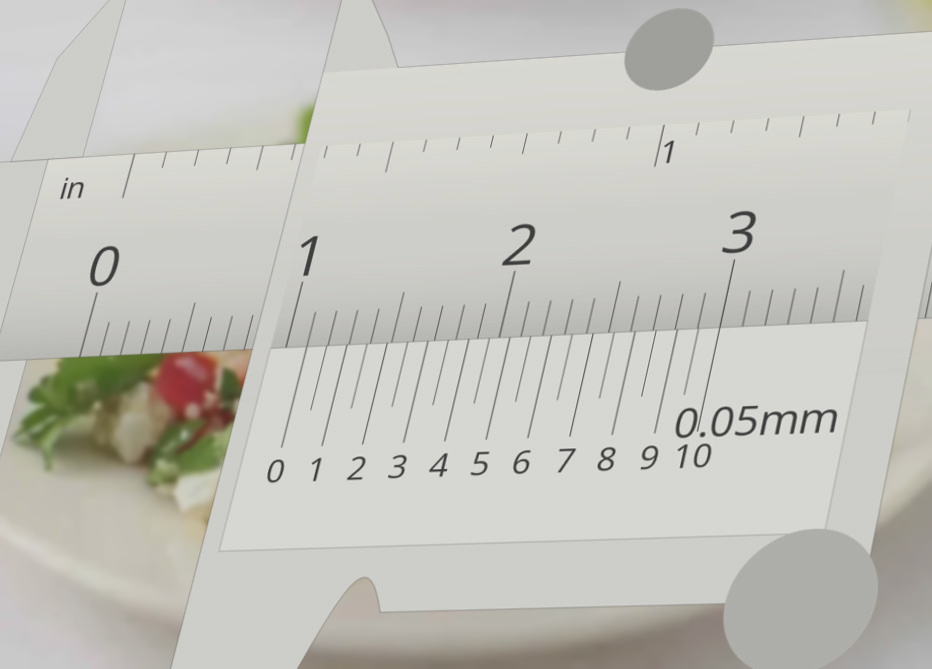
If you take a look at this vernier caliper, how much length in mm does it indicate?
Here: 11.0 mm
